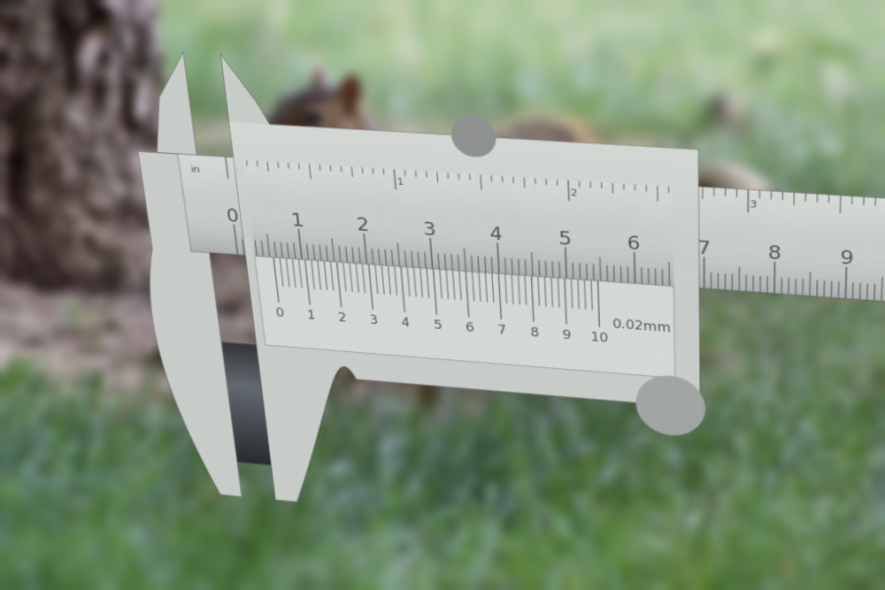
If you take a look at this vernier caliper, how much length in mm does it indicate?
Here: 5.6 mm
